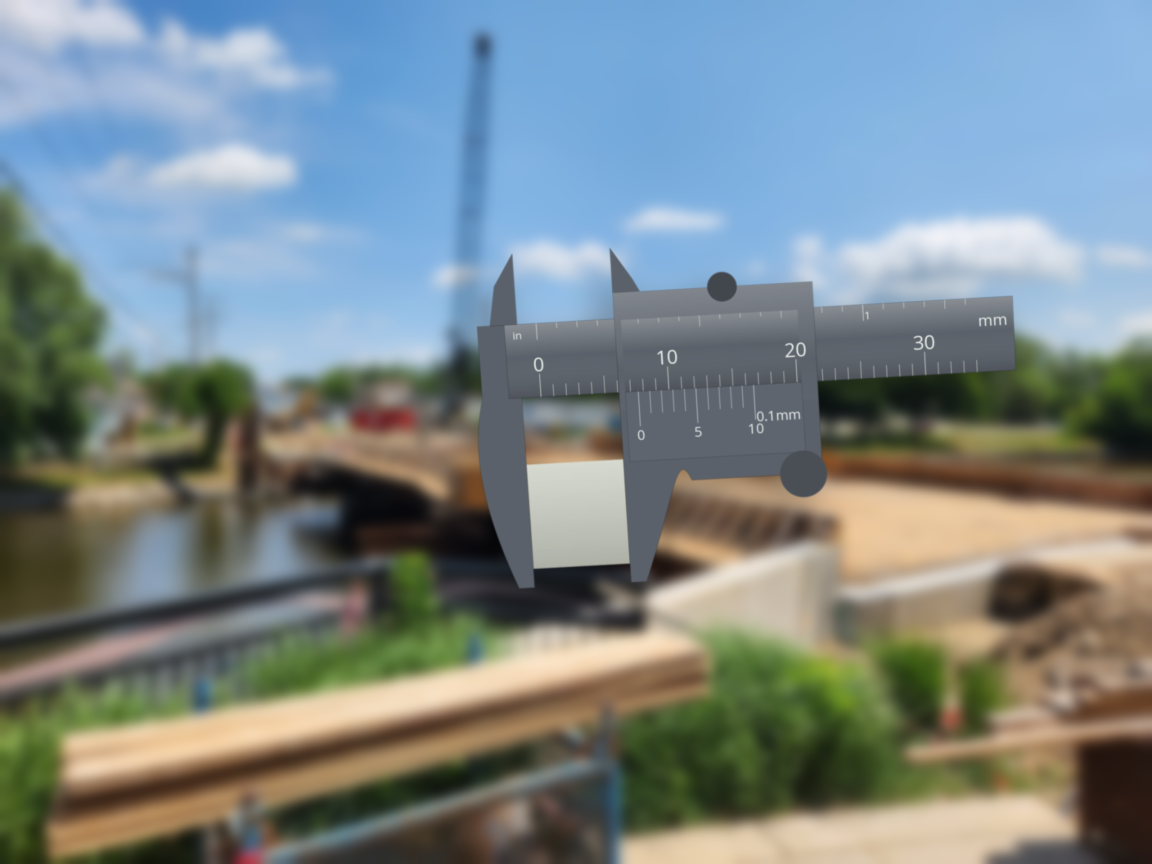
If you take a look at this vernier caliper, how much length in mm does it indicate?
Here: 7.6 mm
